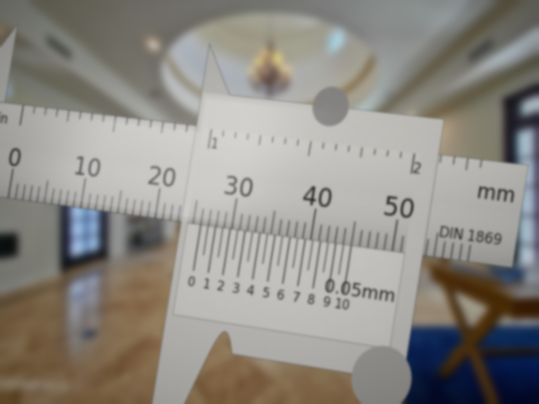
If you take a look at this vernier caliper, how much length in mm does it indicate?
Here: 26.0 mm
